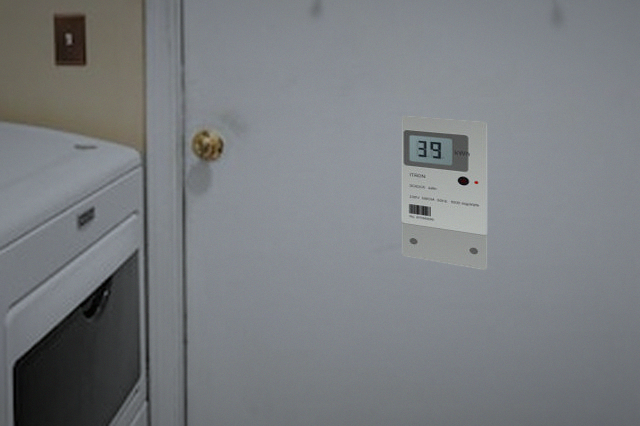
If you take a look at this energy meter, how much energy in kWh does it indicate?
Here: 39 kWh
